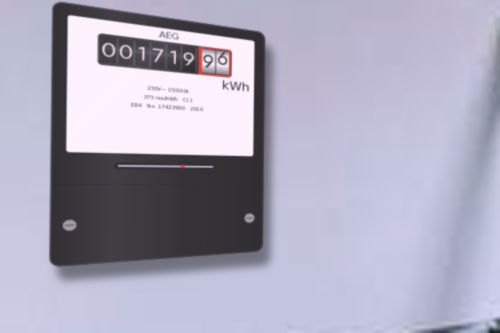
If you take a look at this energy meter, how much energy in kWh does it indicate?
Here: 1719.96 kWh
